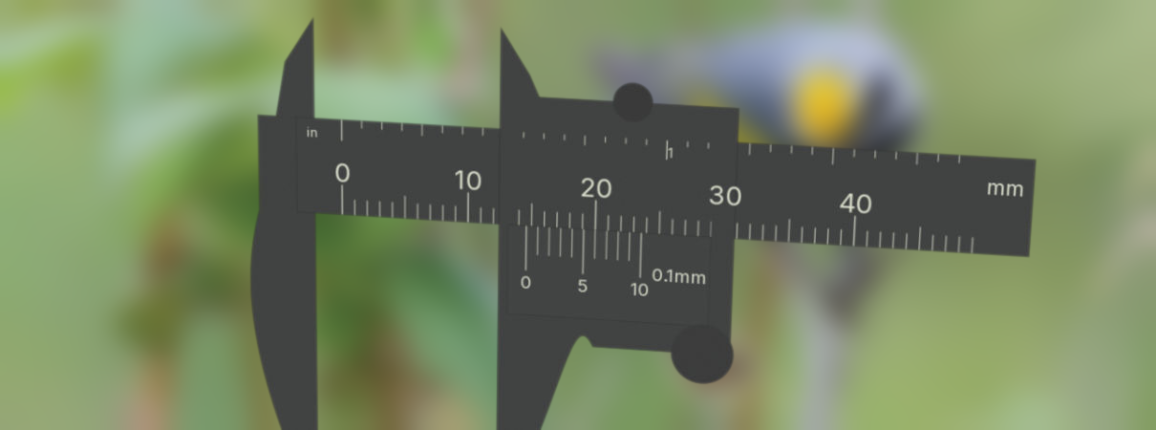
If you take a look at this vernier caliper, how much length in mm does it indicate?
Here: 14.6 mm
